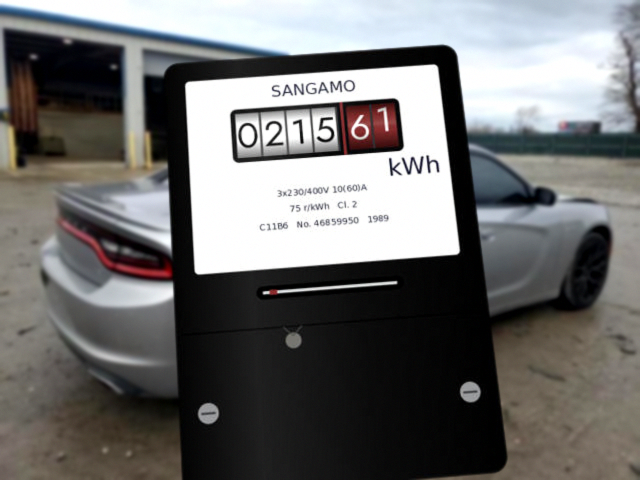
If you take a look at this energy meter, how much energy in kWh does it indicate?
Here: 215.61 kWh
